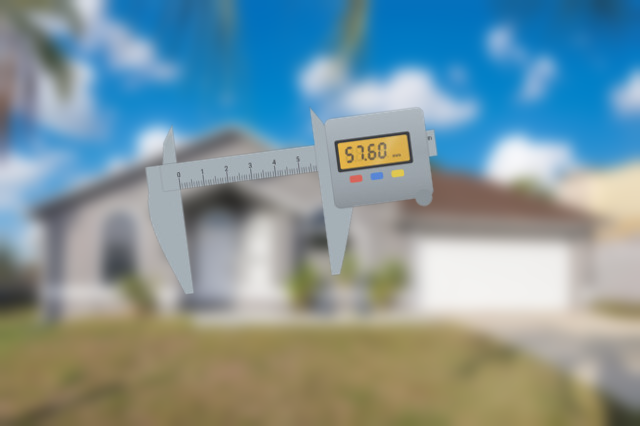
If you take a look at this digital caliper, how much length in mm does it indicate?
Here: 57.60 mm
